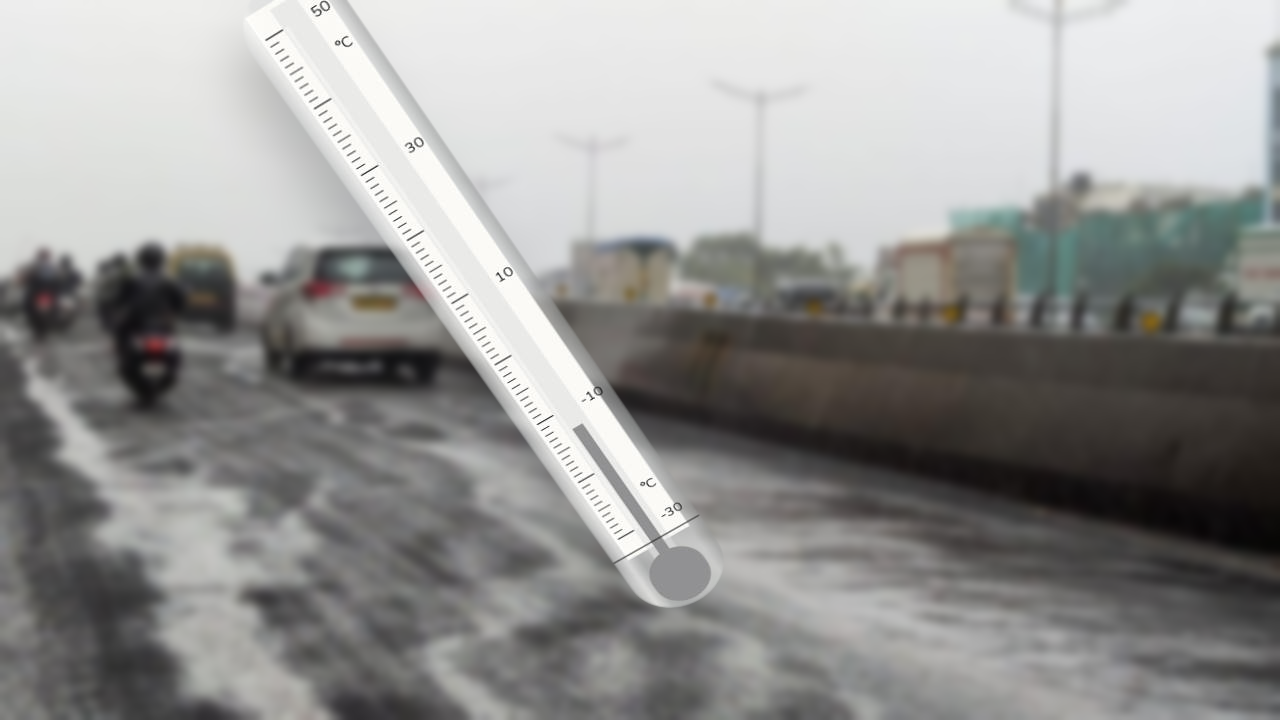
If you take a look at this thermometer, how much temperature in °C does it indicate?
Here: -13 °C
